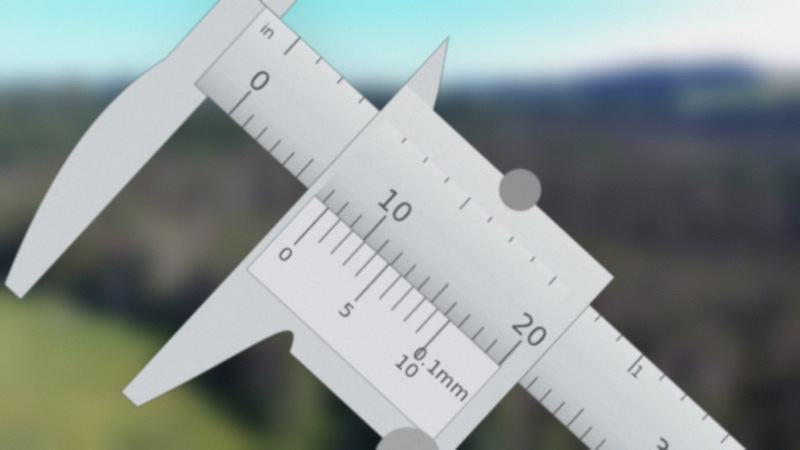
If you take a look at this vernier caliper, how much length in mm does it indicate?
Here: 7.4 mm
